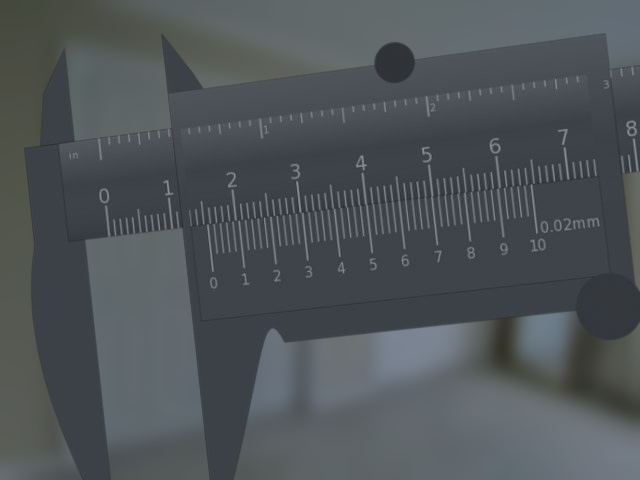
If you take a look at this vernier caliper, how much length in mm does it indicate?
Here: 15.6 mm
